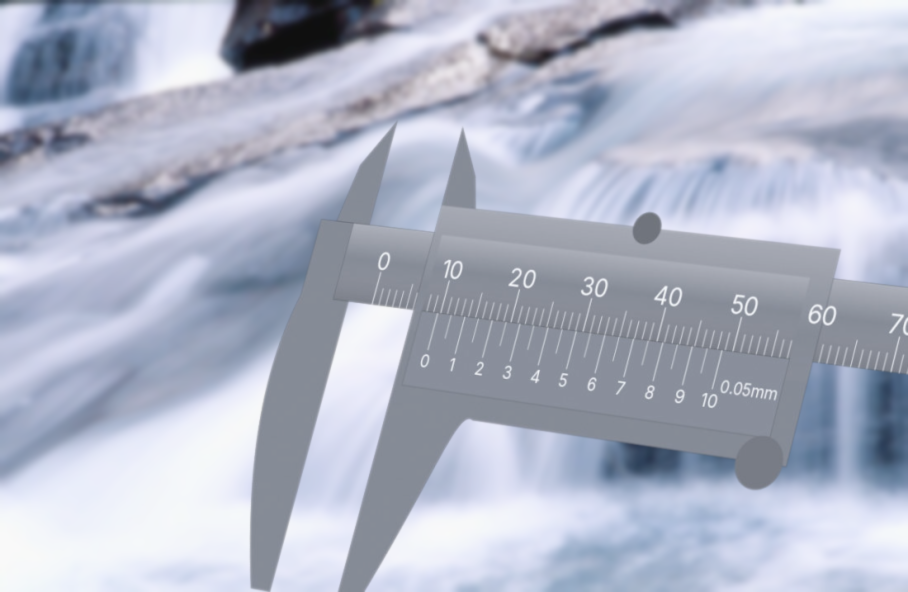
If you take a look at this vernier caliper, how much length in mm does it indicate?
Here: 9.6 mm
